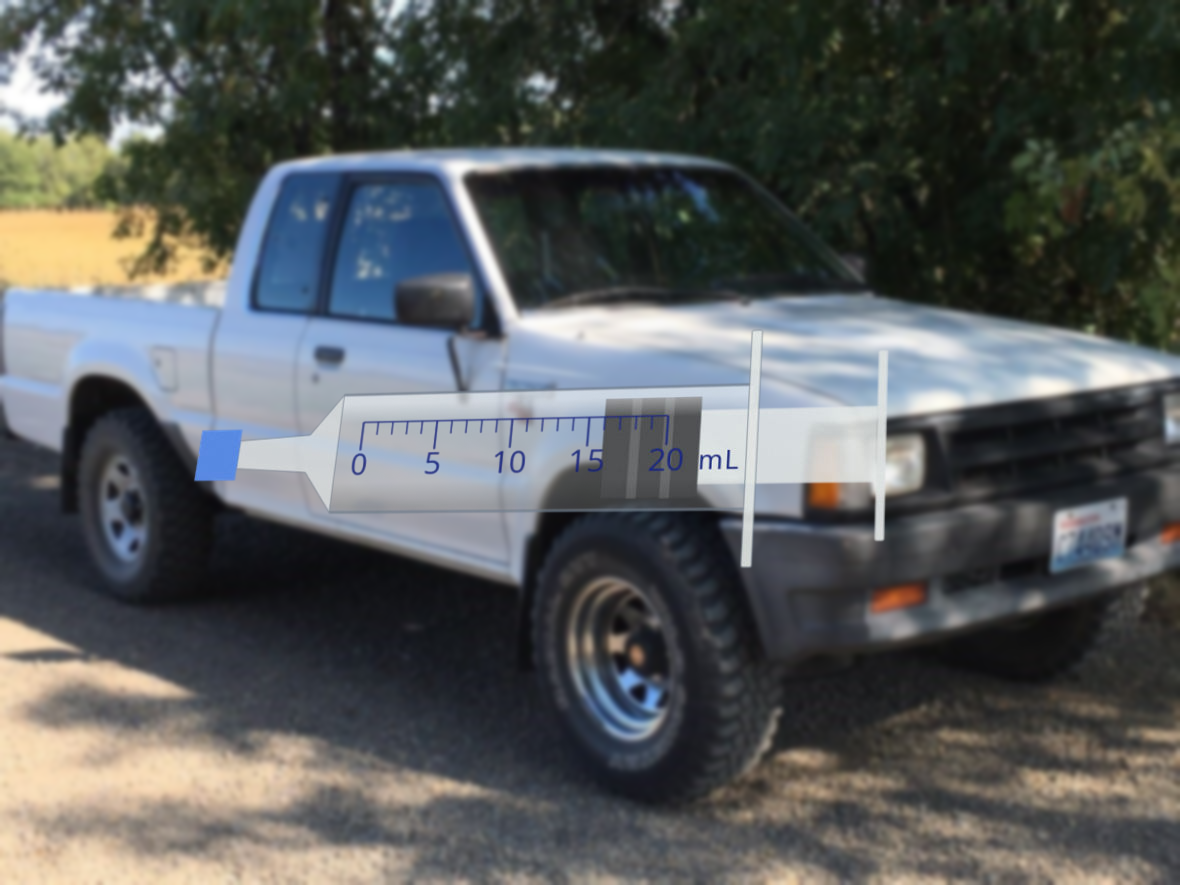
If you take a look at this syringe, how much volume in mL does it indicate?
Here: 16 mL
